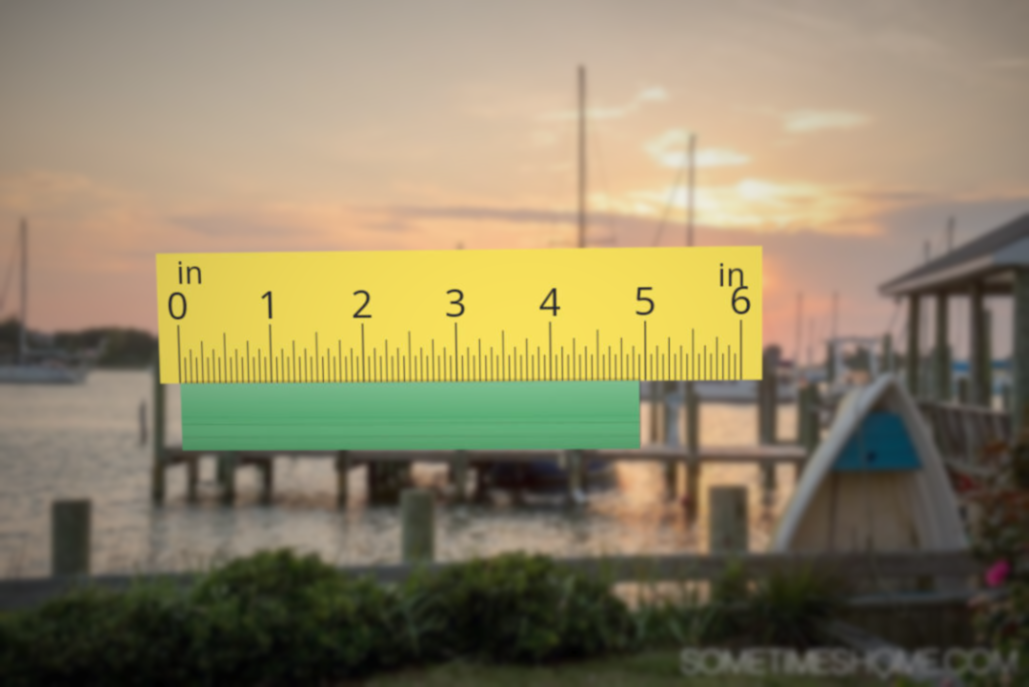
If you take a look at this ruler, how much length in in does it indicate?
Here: 4.9375 in
